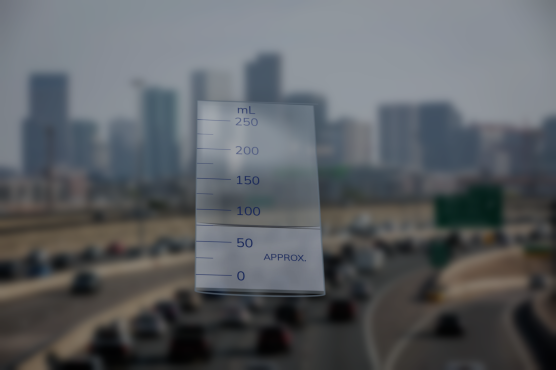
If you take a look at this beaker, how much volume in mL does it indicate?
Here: 75 mL
